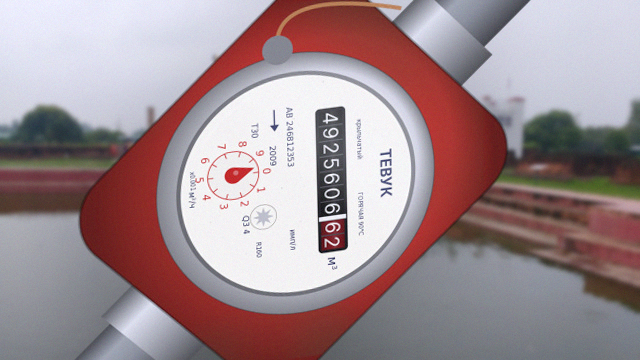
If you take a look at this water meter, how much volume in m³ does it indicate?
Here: 4925606.619 m³
